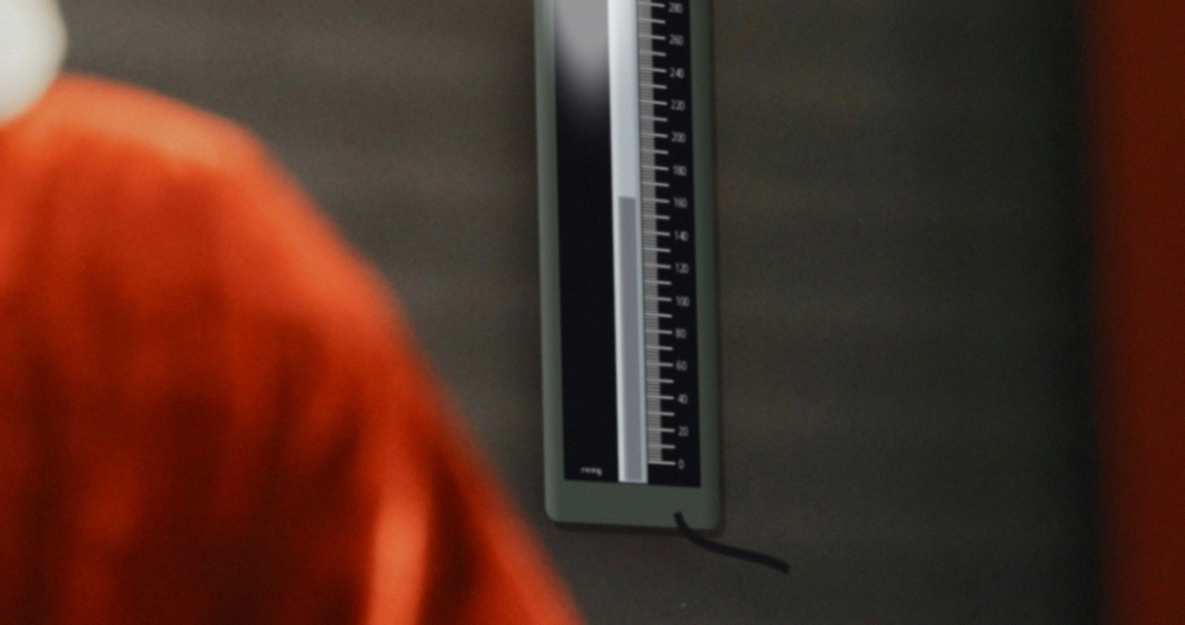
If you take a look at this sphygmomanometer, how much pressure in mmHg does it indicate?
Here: 160 mmHg
